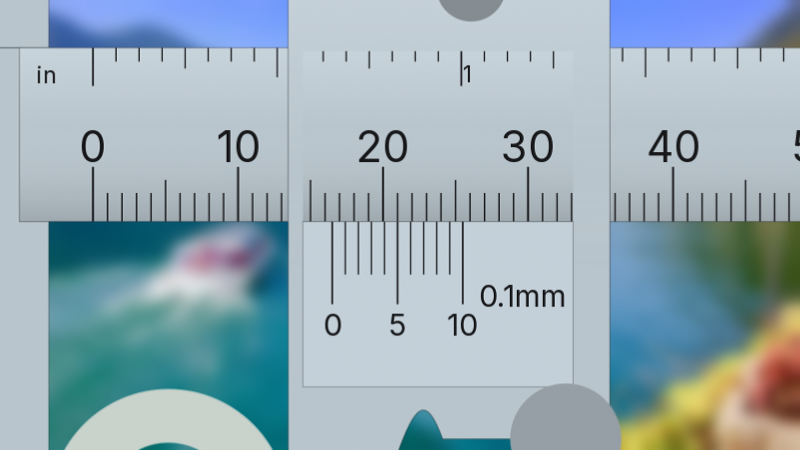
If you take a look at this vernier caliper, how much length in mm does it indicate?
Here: 16.5 mm
